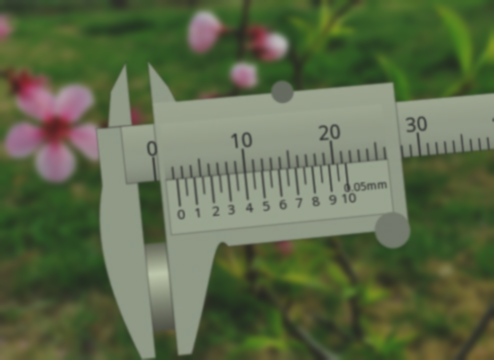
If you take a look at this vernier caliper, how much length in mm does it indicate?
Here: 2.4 mm
